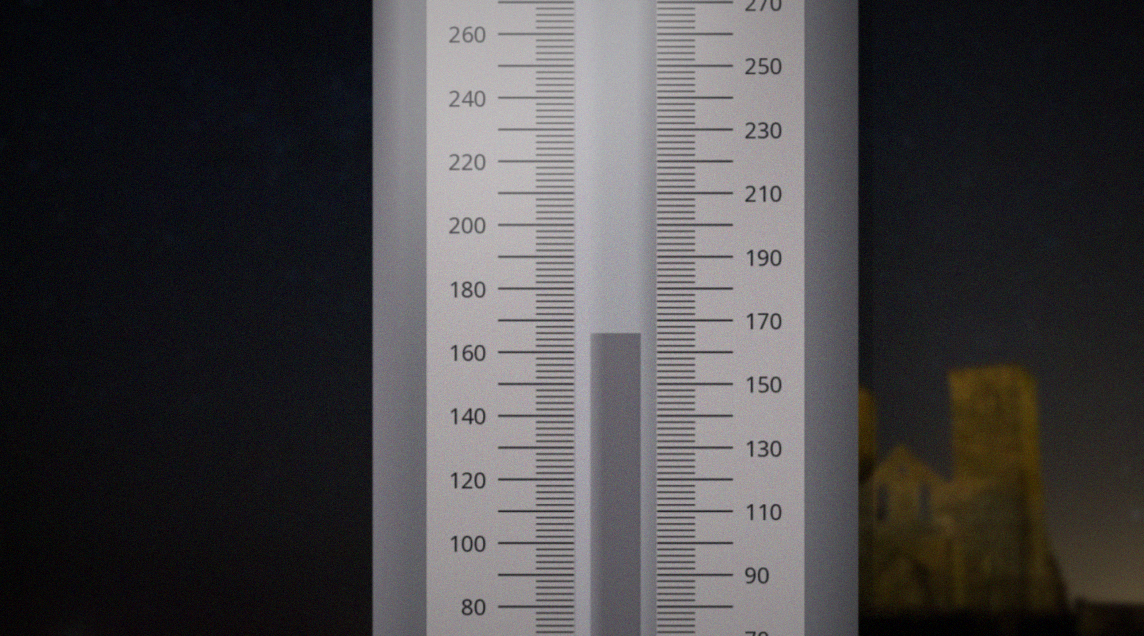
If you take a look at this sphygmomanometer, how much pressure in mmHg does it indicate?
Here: 166 mmHg
